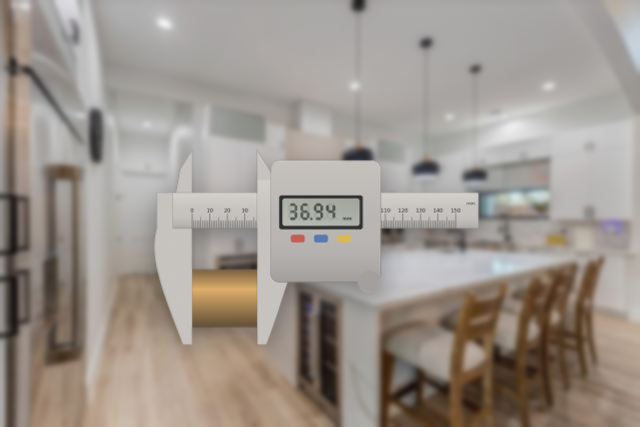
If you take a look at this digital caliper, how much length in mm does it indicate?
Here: 36.94 mm
